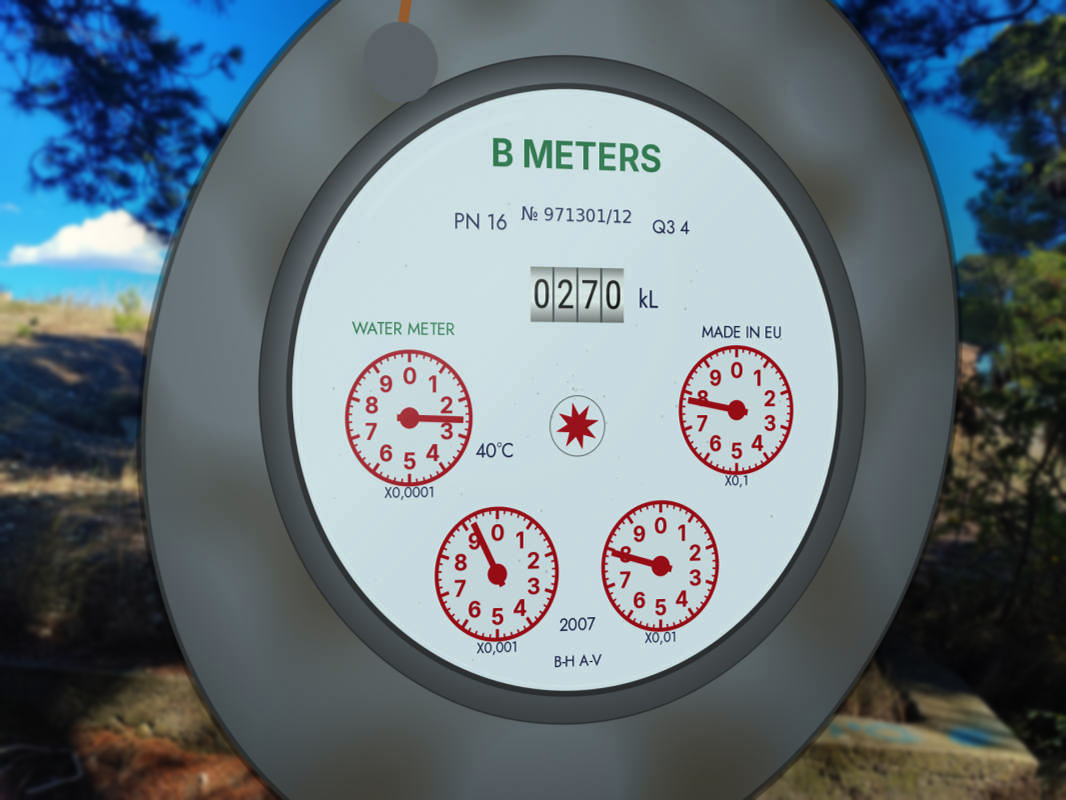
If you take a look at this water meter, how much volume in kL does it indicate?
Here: 270.7792 kL
